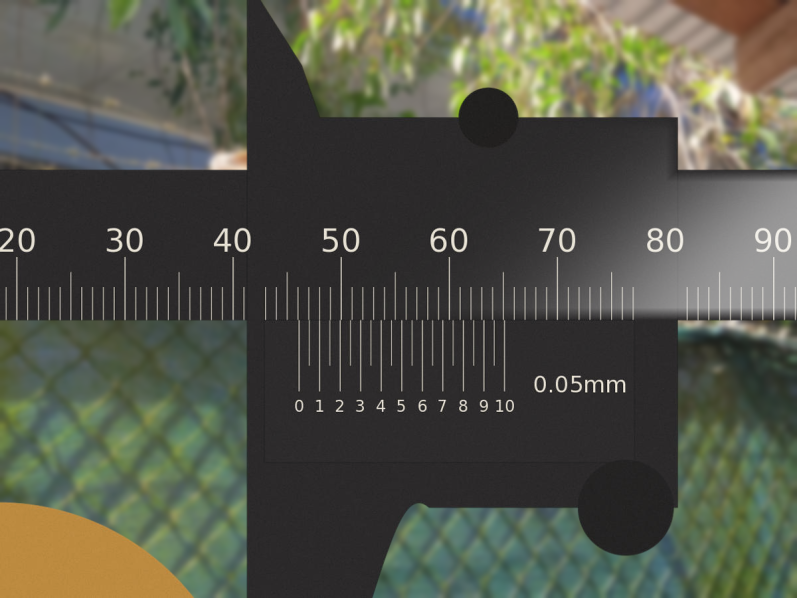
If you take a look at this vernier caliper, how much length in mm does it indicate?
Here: 46.1 mm
